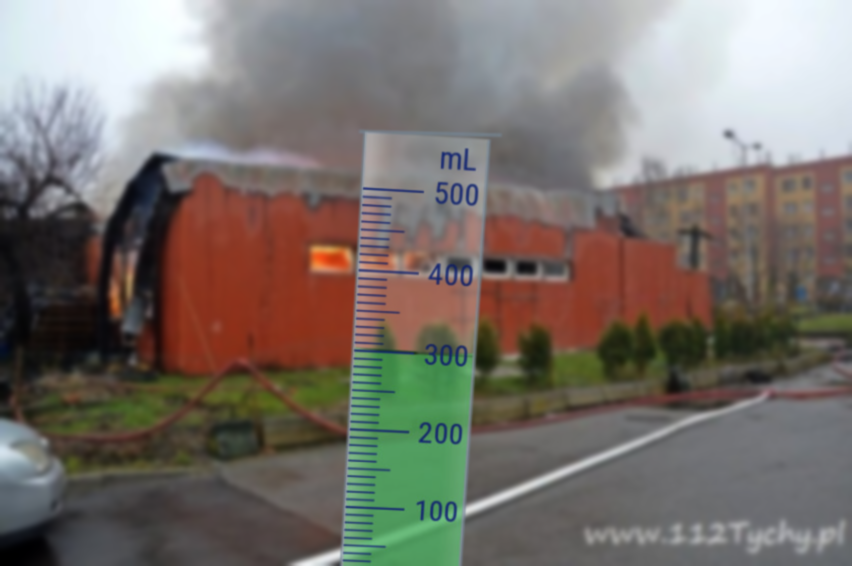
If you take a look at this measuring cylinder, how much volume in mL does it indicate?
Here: 300 mL
